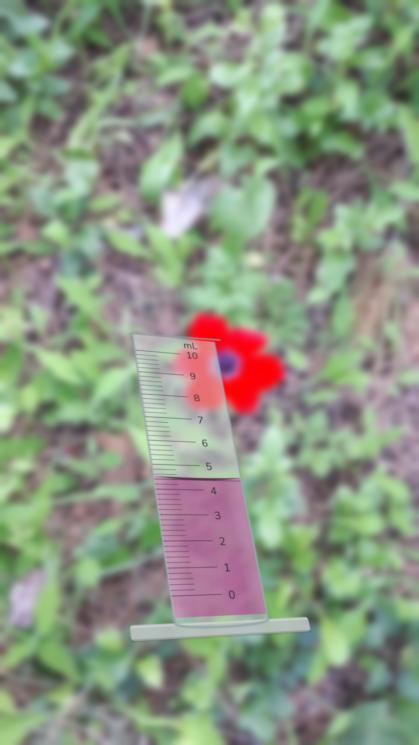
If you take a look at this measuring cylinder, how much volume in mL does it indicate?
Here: 4.4 mL
